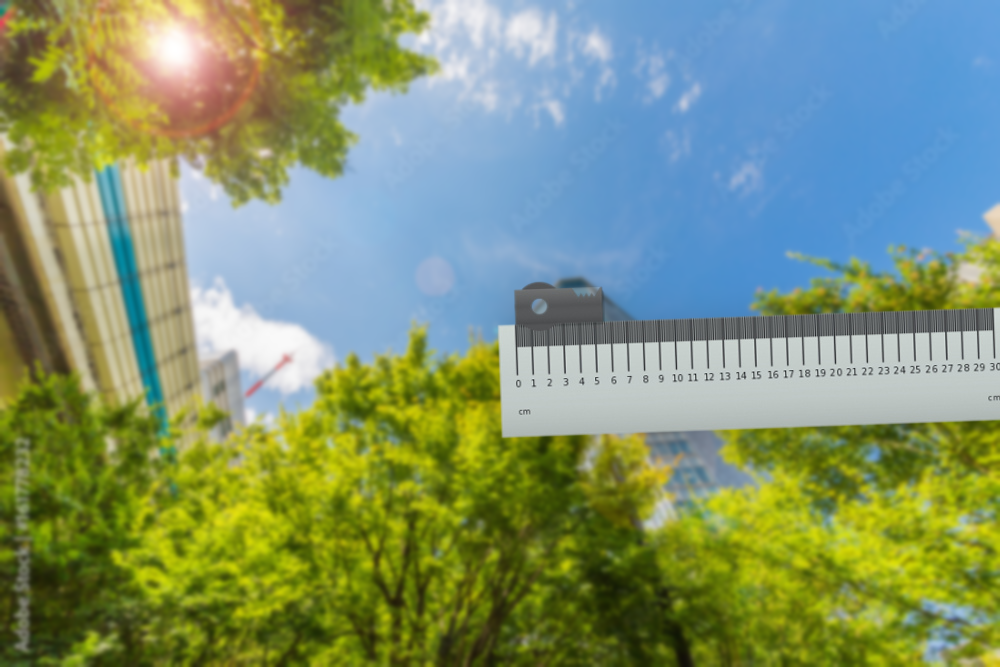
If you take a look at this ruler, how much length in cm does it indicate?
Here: 5.5 cm
